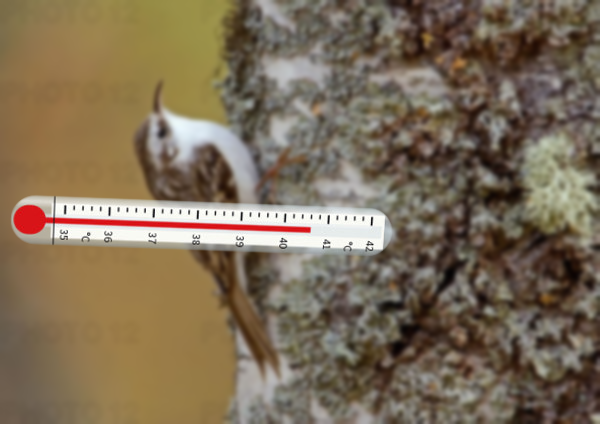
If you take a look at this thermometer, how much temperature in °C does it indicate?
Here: 40.6 °C
